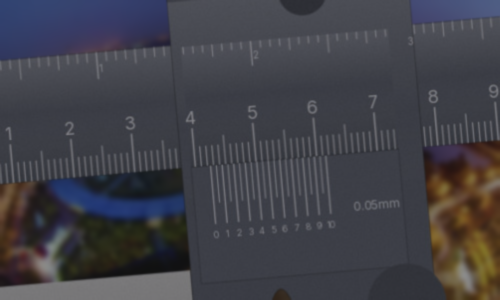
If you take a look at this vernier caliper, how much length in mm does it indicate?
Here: 42.5 mm
